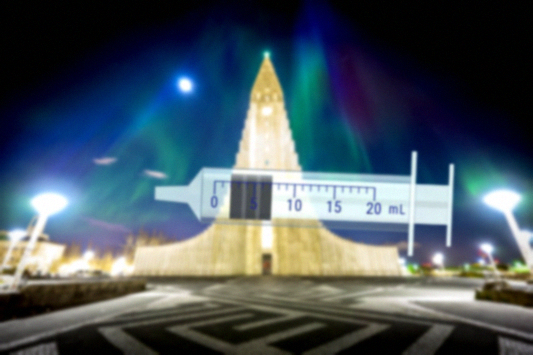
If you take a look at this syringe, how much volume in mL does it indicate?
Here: 2 mL
